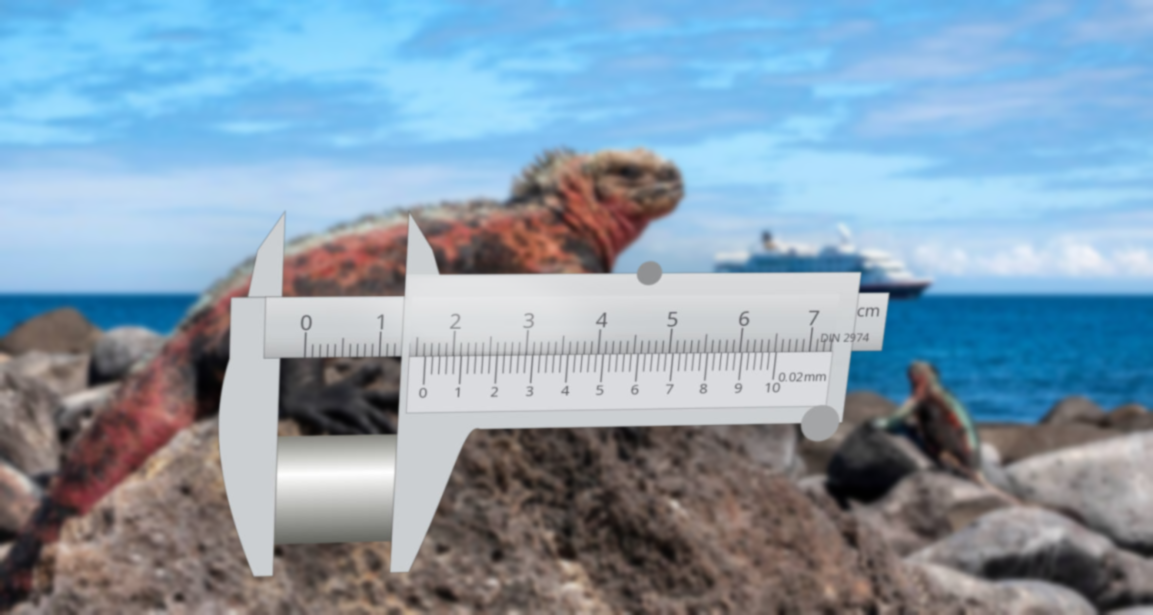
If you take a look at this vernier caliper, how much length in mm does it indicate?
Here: 16.2 mm
